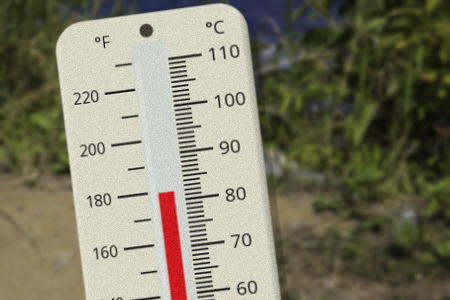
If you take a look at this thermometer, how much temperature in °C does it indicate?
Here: 82 °C
